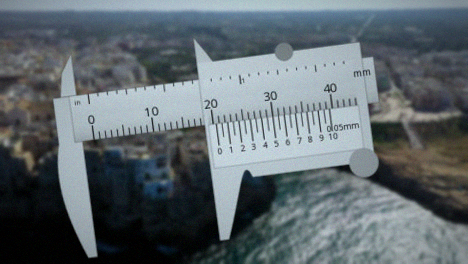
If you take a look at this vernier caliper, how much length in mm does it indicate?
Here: 20.5 mm
